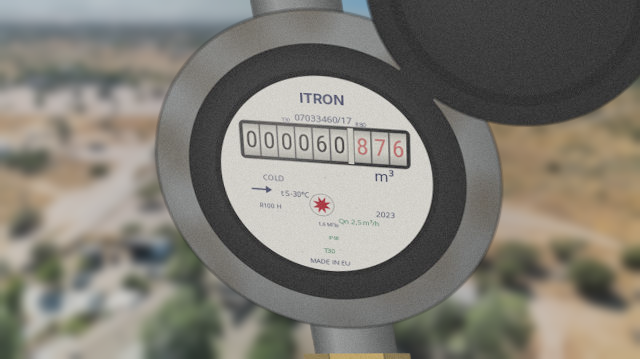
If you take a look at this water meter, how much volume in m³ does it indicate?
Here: 60.876 m³
